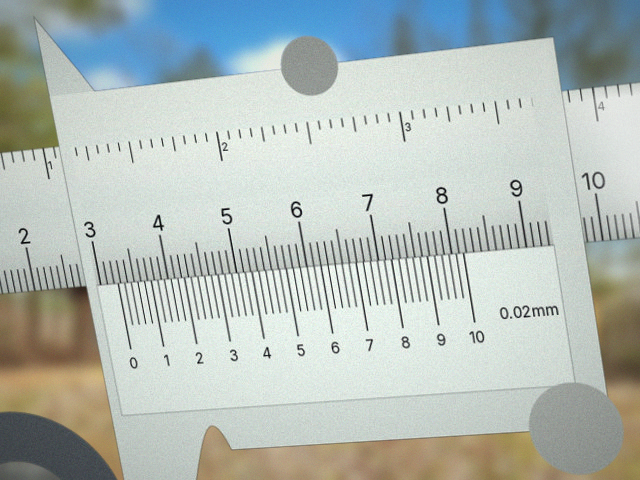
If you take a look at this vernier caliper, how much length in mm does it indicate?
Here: 32.6 mm
